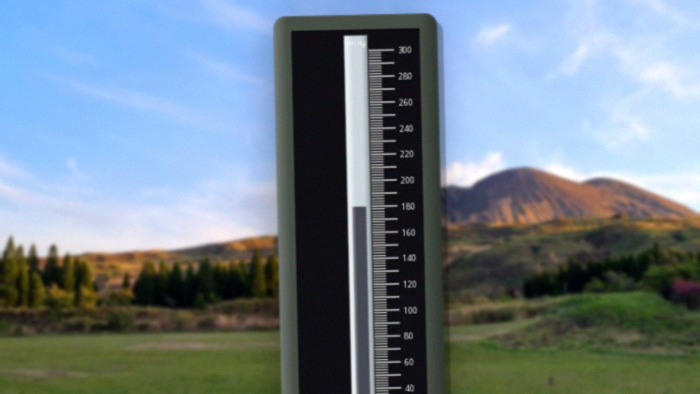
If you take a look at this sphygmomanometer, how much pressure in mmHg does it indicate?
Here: 180 mmHg
